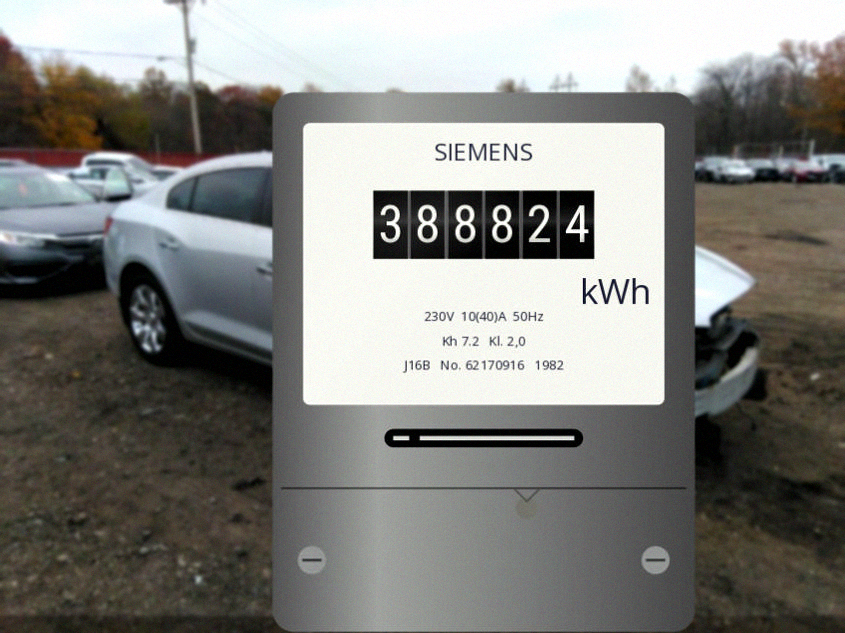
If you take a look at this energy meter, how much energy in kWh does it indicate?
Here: 388824 kWh
